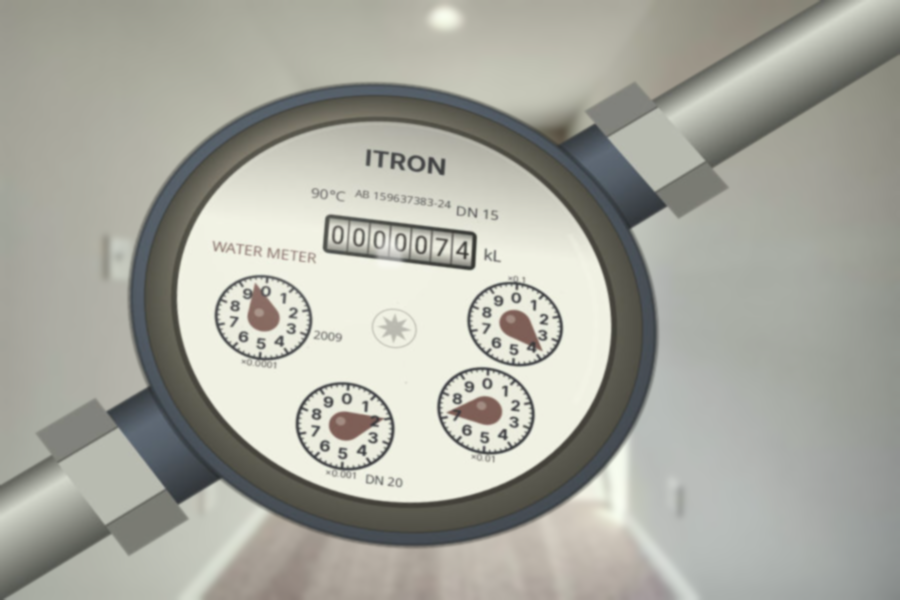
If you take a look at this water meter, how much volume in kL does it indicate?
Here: 74.3719 kL
